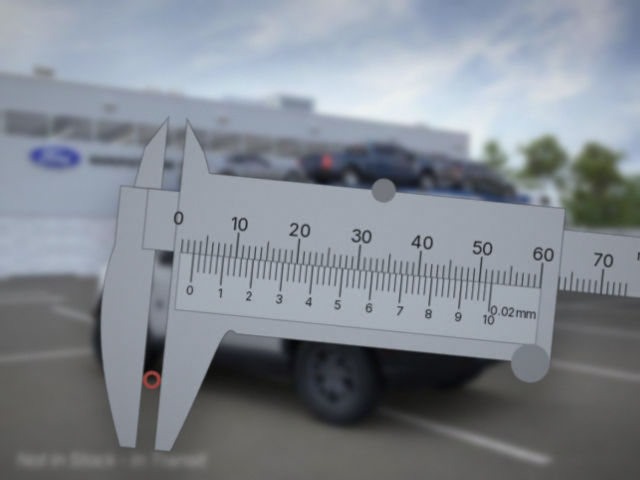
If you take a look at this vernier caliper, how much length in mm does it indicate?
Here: 3.0 mm
